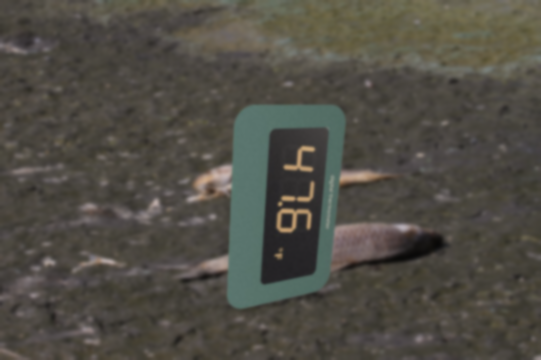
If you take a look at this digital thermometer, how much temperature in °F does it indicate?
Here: 47.6 °F
